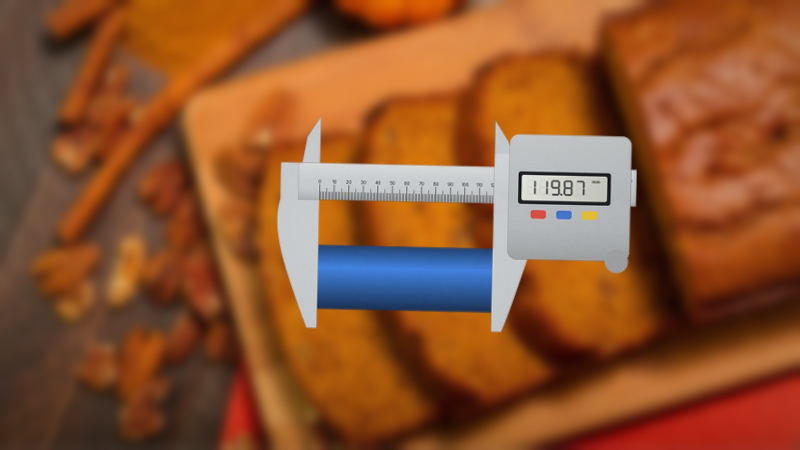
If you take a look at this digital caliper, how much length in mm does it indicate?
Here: 119.87 mm
